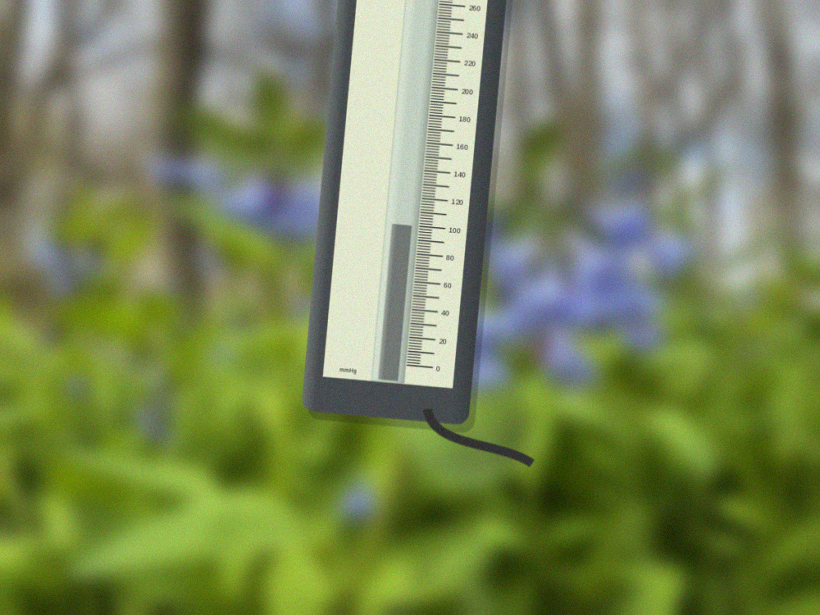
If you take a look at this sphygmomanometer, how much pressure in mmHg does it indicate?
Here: 100 mmHg
